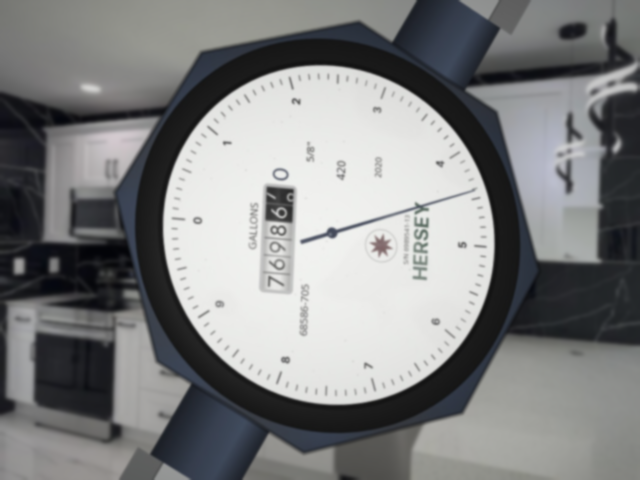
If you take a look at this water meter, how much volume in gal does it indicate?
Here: 7698674.4 gal
